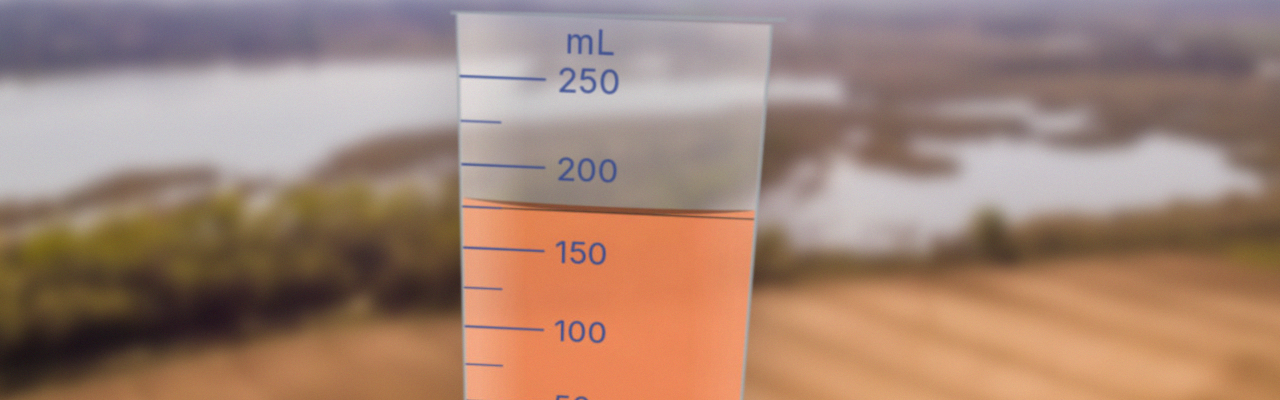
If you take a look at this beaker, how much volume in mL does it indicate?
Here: 175 mL
